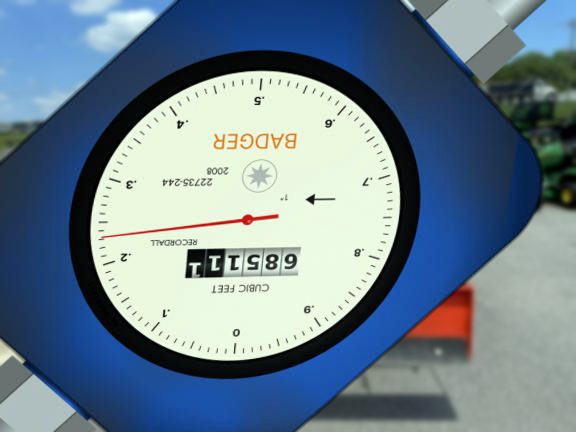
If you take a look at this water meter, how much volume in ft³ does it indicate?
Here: 685111.23 ft³
